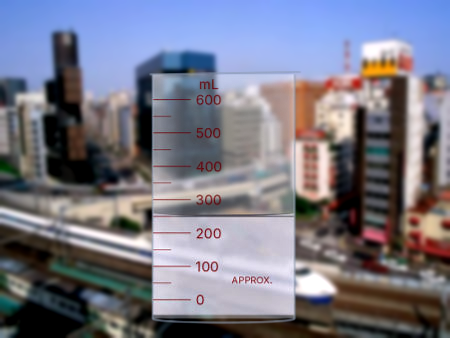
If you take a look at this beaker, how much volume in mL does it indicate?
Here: 250 mL
